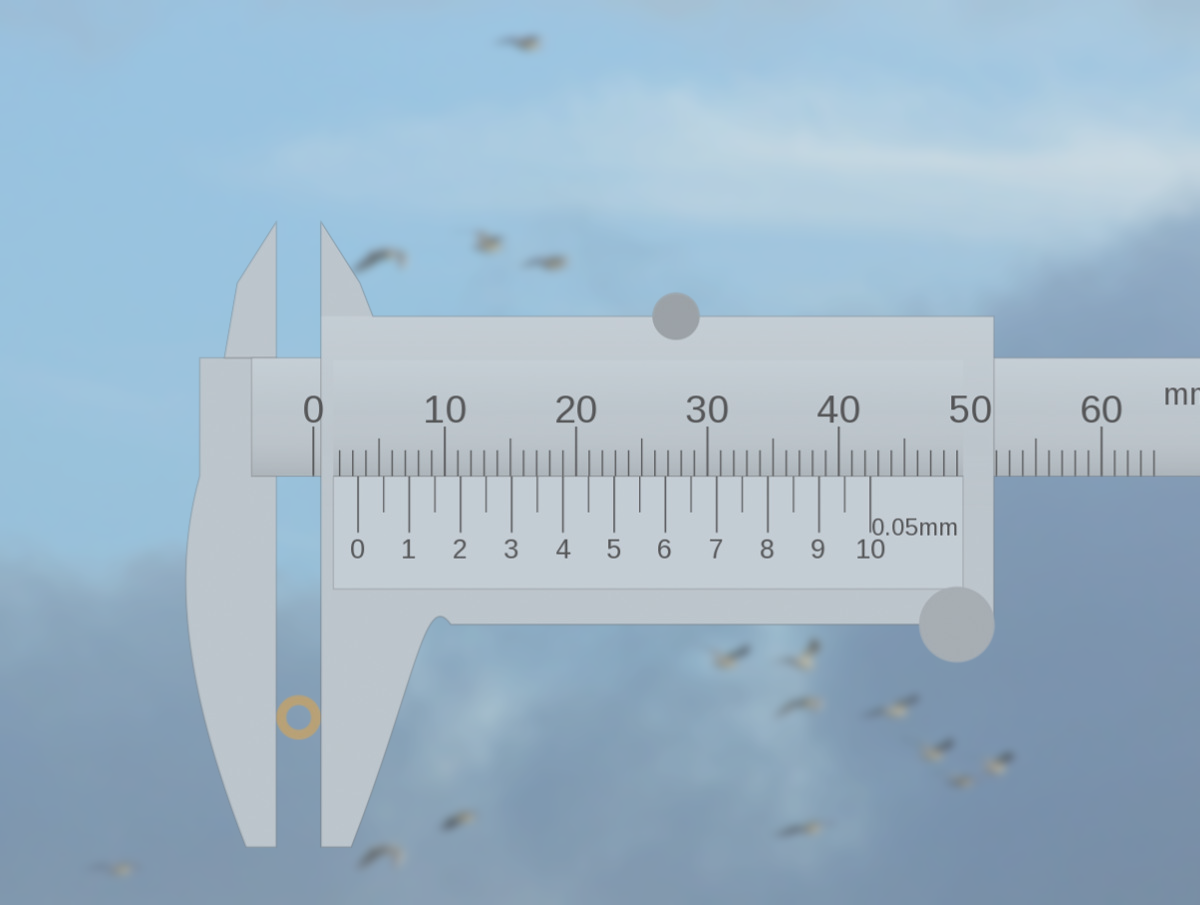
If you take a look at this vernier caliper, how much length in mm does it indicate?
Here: 3.4 mm
